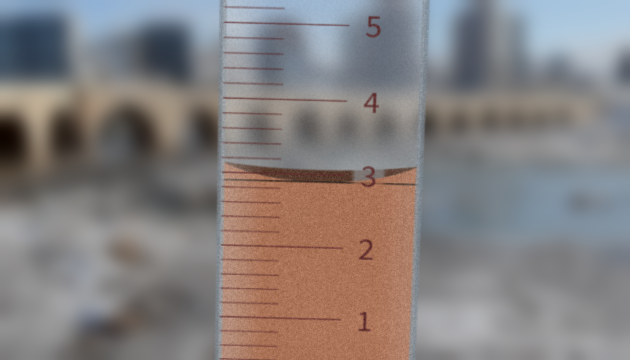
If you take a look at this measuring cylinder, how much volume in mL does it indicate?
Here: 2.9 mL
